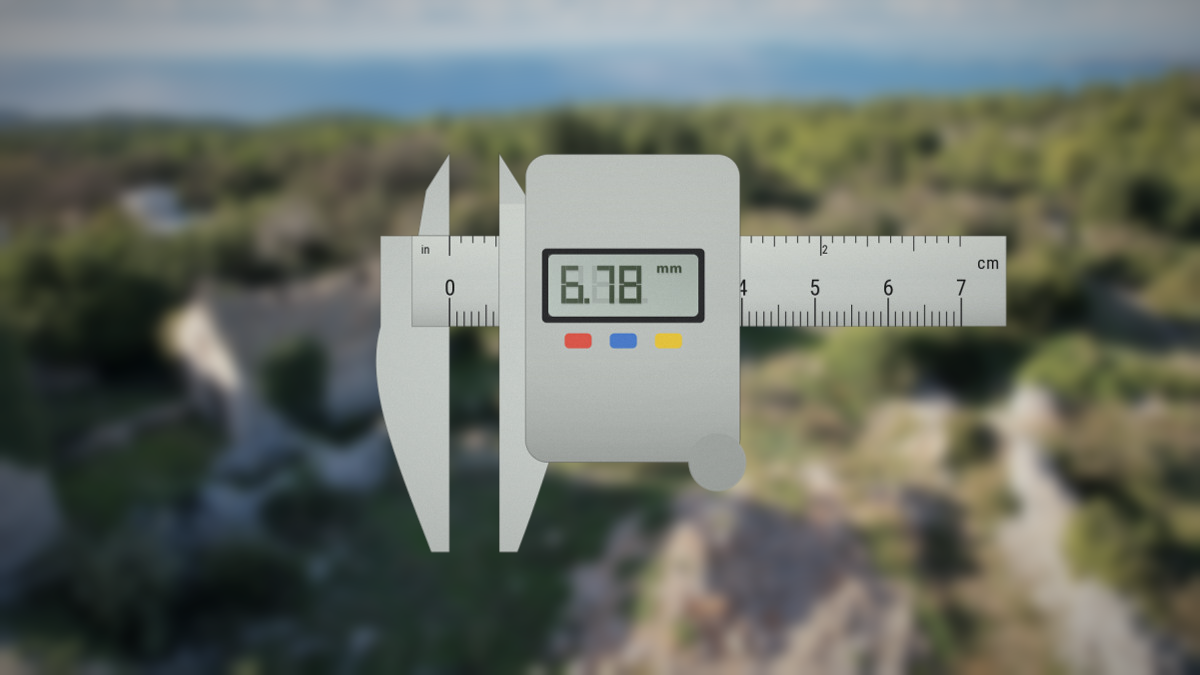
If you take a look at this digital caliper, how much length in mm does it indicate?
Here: 6.78 mm
